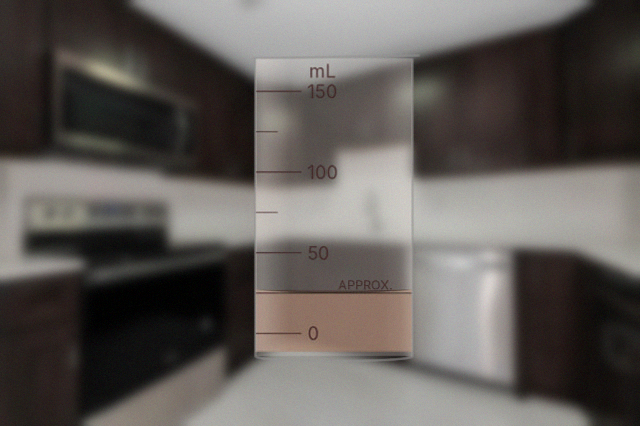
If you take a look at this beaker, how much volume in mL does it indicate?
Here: 25 mL
